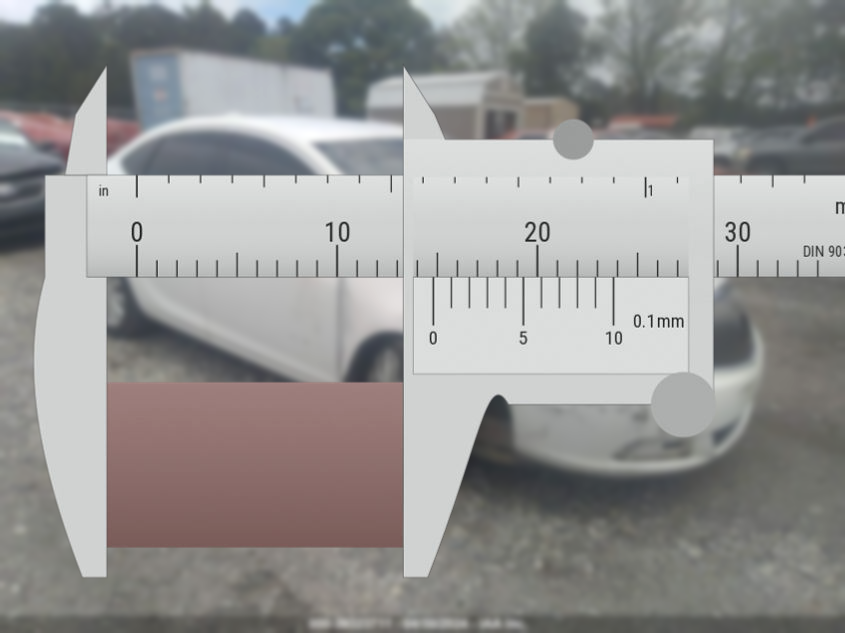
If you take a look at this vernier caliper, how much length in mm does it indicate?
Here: 14.8 mm
